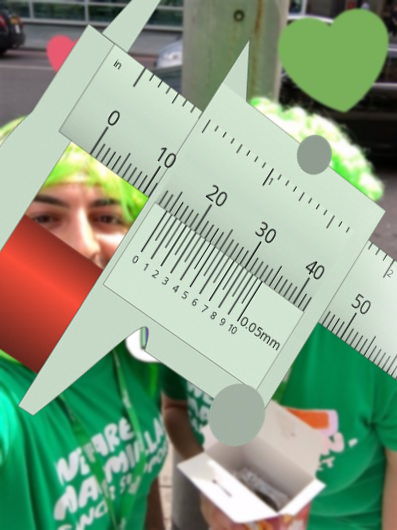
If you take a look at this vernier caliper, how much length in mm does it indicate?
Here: 14.6 mm
